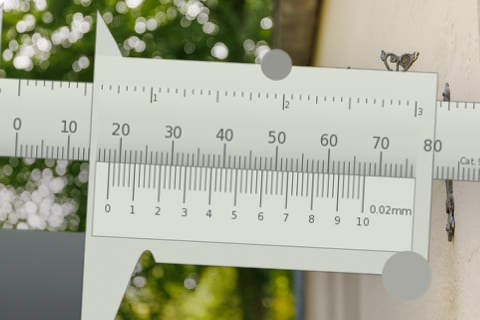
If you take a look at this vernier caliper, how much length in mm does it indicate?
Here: 18.0 mm
